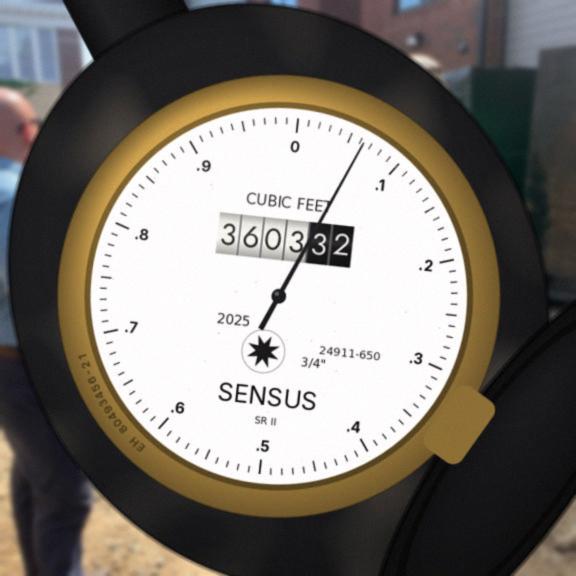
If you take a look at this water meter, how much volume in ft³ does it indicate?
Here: 360332.06 ft³
